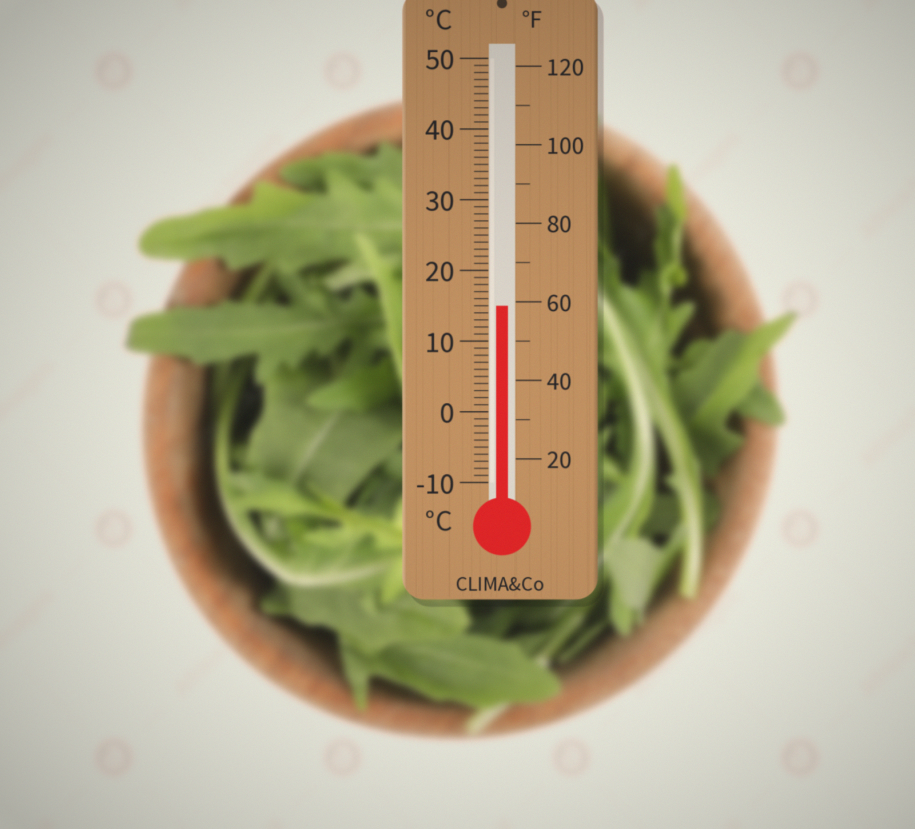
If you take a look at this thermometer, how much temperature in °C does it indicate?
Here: 15 °C
